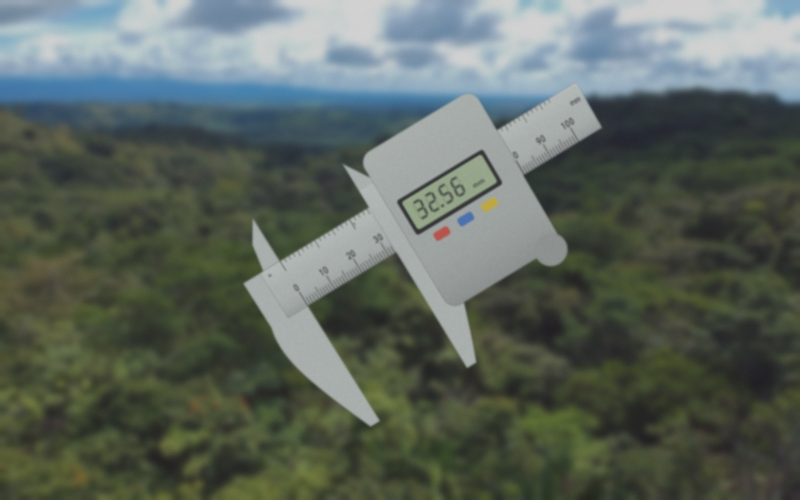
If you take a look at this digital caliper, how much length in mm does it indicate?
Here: 32.56 mm
